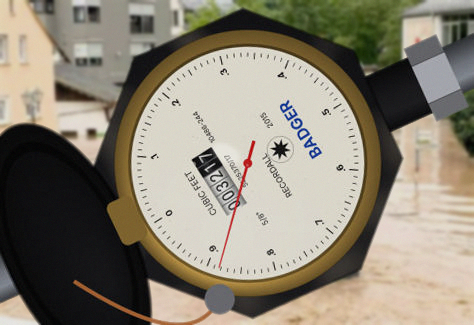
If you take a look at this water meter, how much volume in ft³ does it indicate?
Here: 3216.88 ft³
